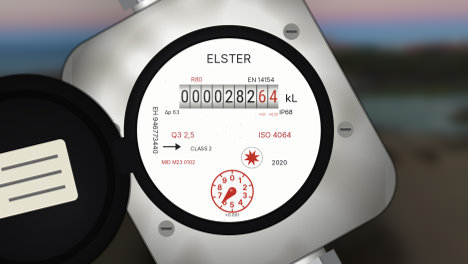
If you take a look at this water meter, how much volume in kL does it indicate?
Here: 282.646 kL
